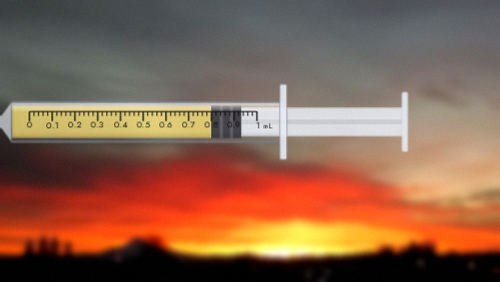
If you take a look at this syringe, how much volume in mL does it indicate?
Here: 0.8 mL
